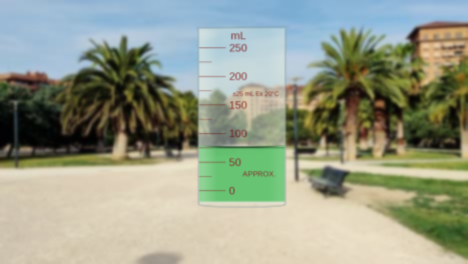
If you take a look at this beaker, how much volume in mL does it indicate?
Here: 75 mL
